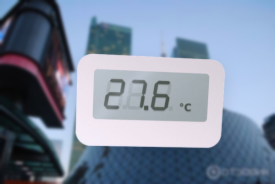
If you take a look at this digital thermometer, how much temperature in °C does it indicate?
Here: 27.6 °C
